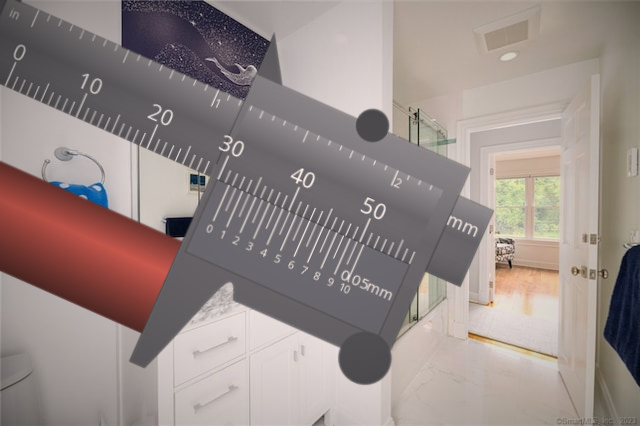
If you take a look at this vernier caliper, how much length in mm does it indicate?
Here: 31.6 mm
